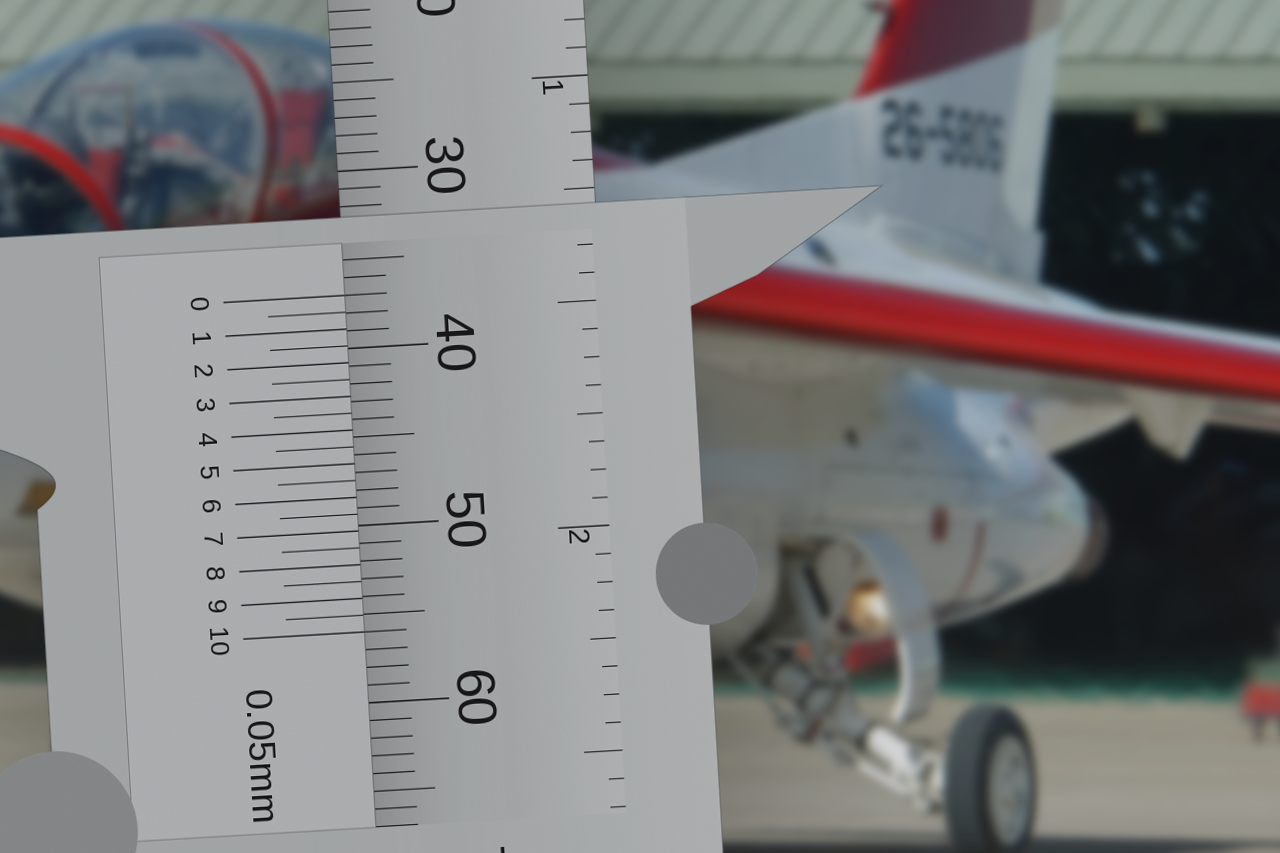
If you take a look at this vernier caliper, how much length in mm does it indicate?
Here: 37.0 mm
